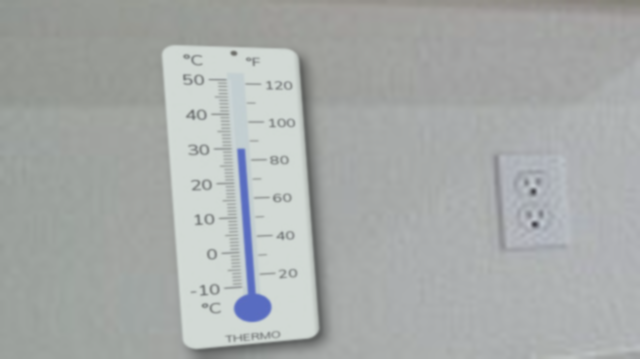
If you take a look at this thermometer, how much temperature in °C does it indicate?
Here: 30 °C
